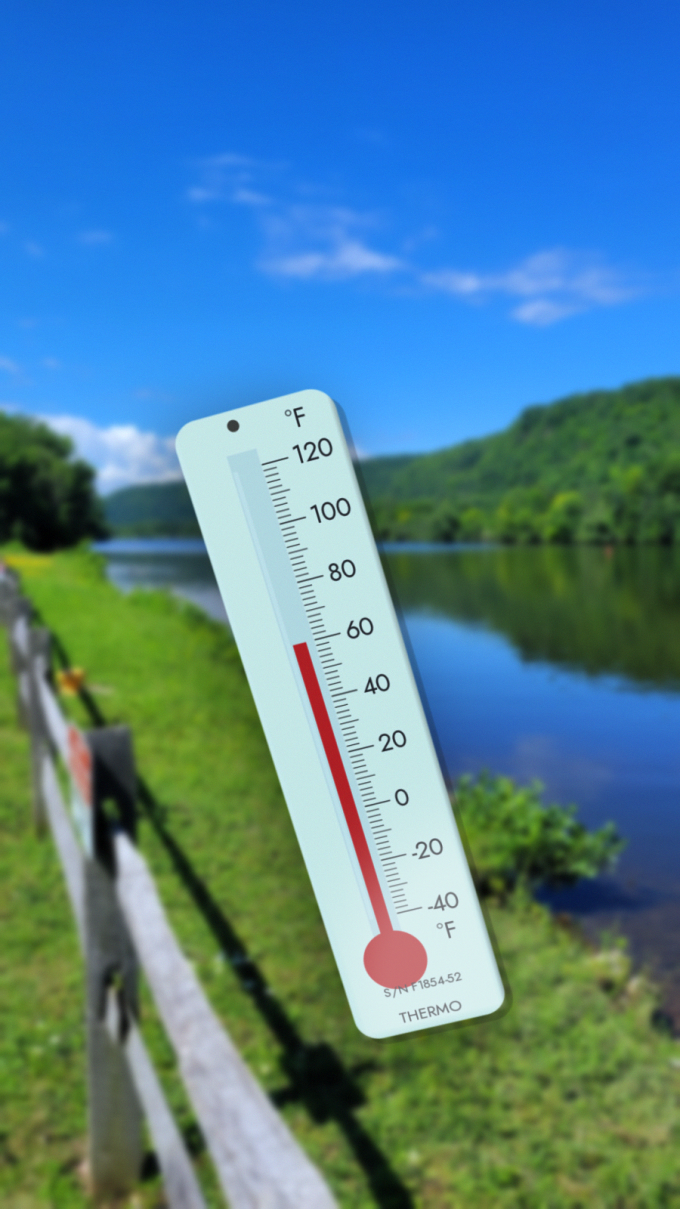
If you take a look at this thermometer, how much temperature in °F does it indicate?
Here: 60 °F
